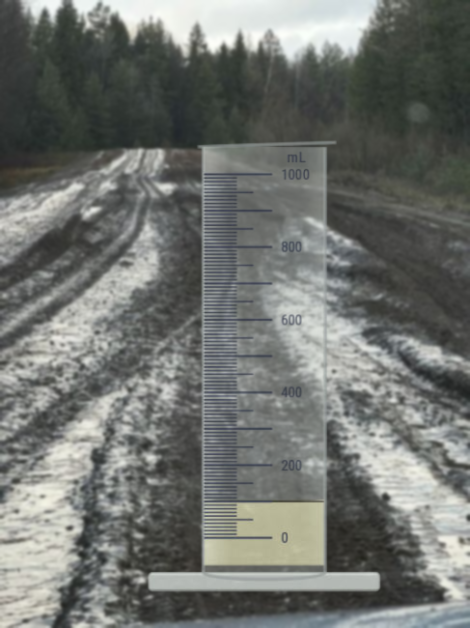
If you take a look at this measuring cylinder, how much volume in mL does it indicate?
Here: 100 mL
